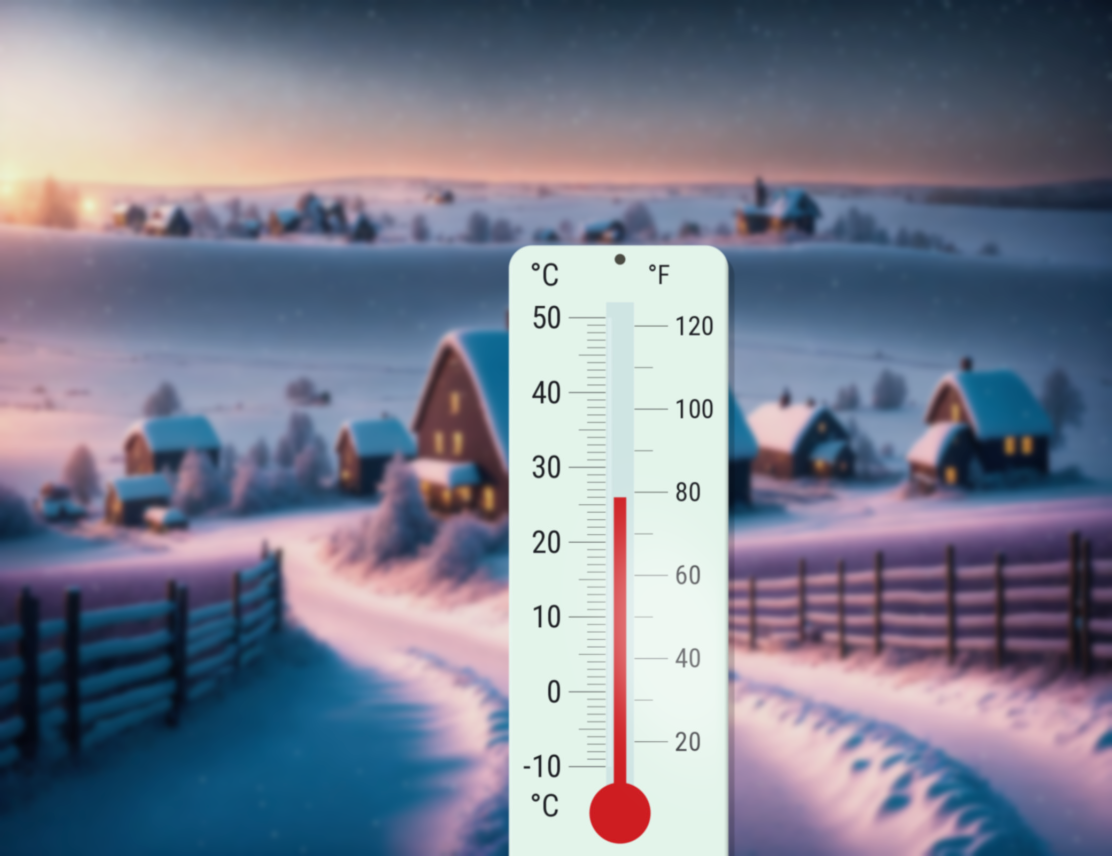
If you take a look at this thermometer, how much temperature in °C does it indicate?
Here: 26 °C
